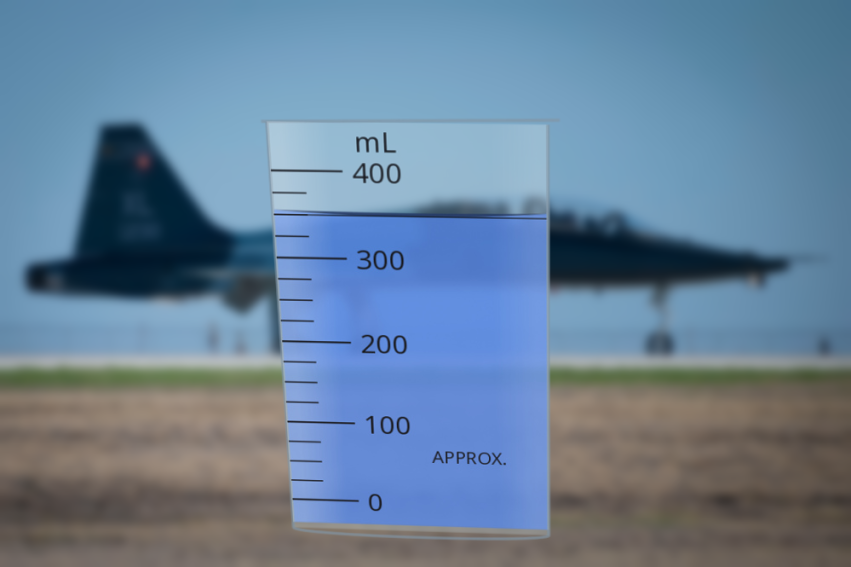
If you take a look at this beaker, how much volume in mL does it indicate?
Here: 350 mL
